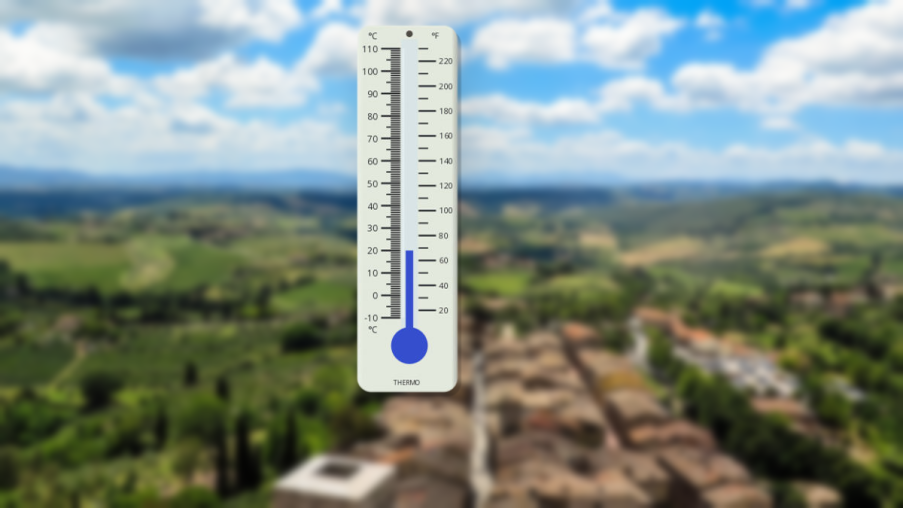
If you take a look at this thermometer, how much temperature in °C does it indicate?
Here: 20 °C
